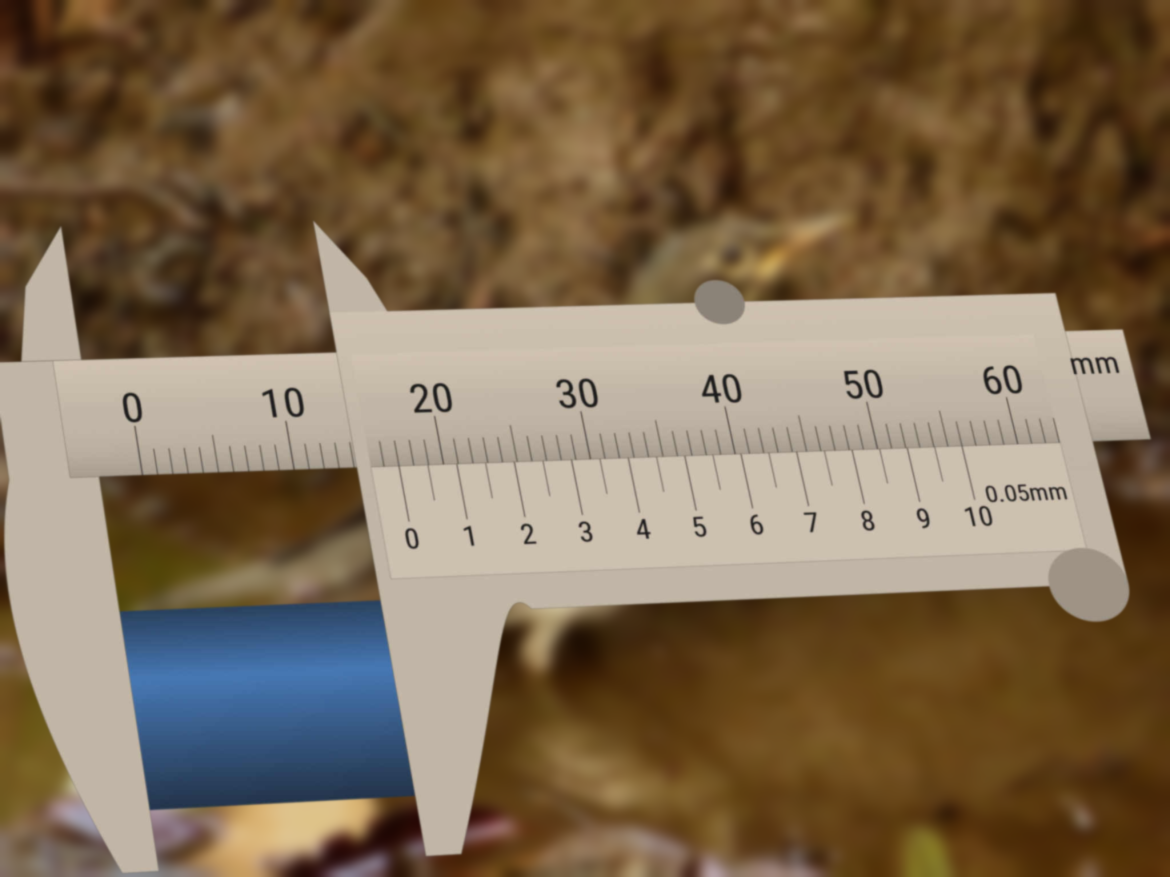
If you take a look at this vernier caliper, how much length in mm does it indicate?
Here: 17.0 mm
